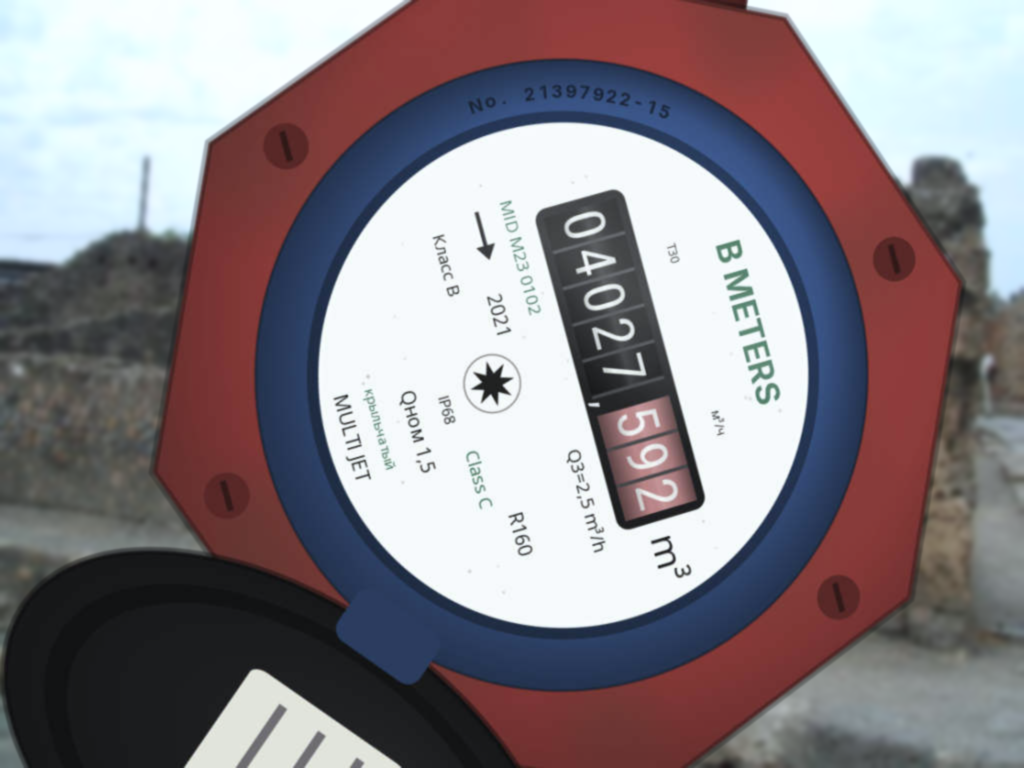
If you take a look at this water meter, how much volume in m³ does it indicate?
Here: 4027.592 m³
